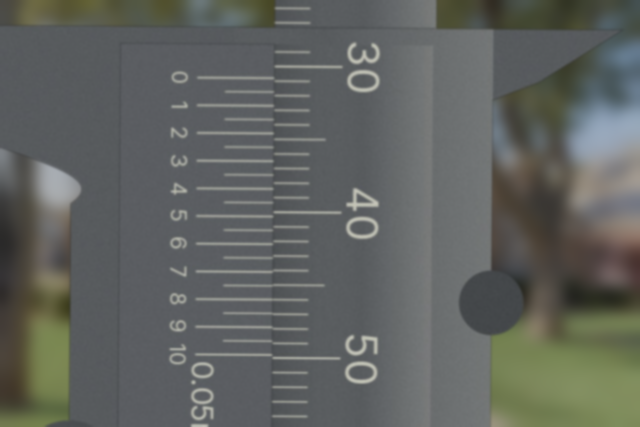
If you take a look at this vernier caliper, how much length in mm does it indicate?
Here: 30.8 mm
